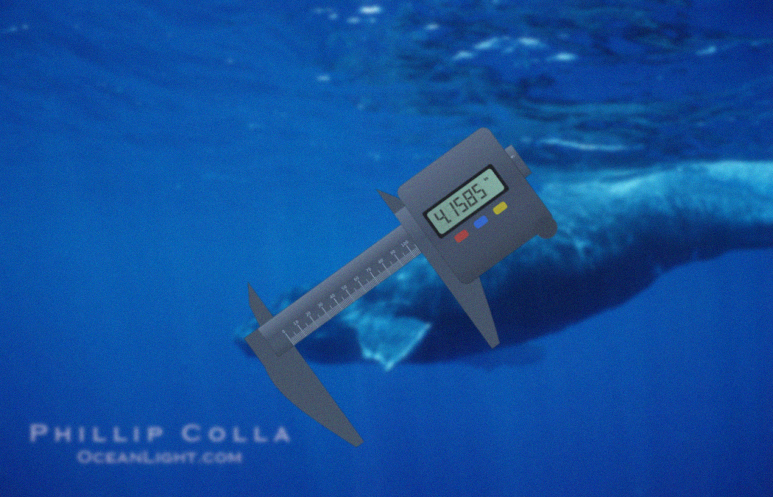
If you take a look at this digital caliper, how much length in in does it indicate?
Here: 4.1585 in
